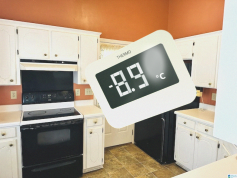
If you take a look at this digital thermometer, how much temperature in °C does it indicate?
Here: -8.9 °C
